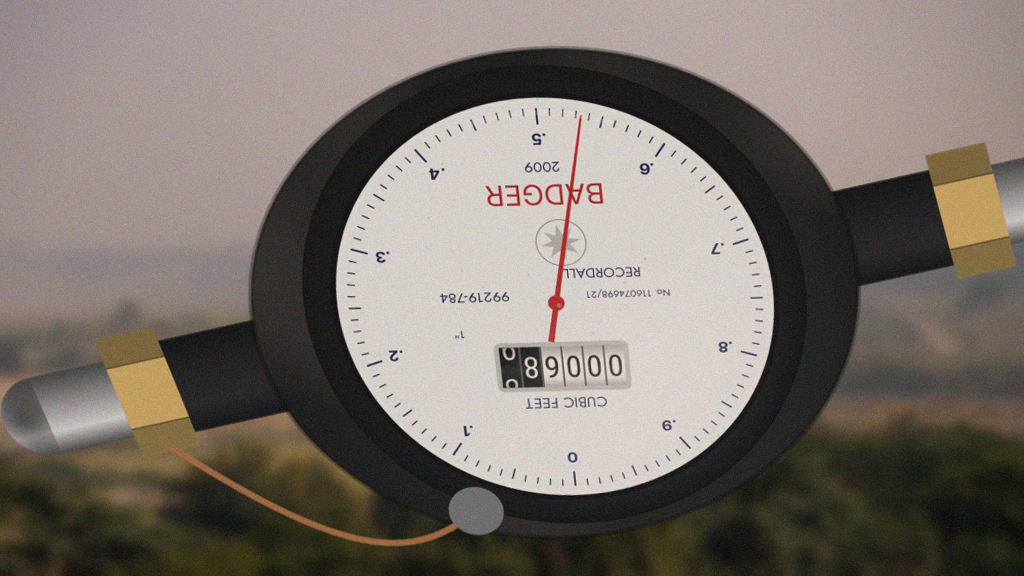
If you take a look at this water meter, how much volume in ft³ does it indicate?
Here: 688.53 ft³
